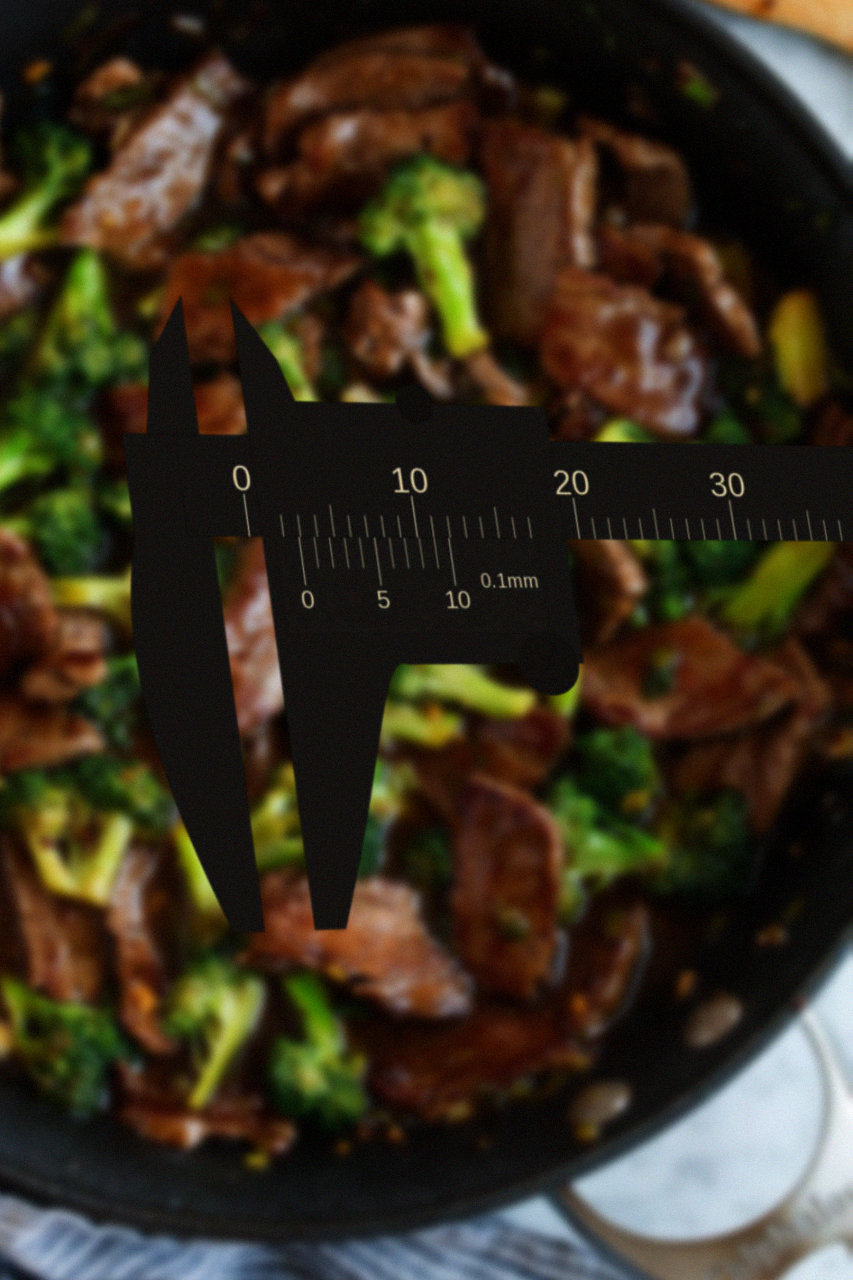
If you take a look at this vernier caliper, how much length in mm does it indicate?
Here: 2.9 mm
